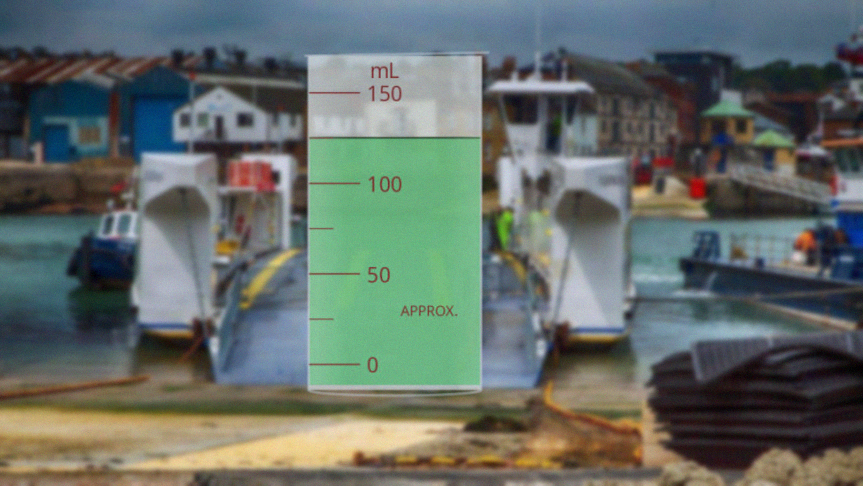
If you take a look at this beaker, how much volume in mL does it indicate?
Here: 125 mL
